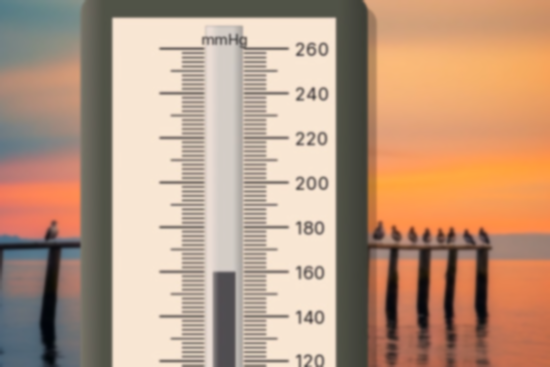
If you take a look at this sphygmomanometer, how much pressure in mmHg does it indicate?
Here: 160 mmHg
